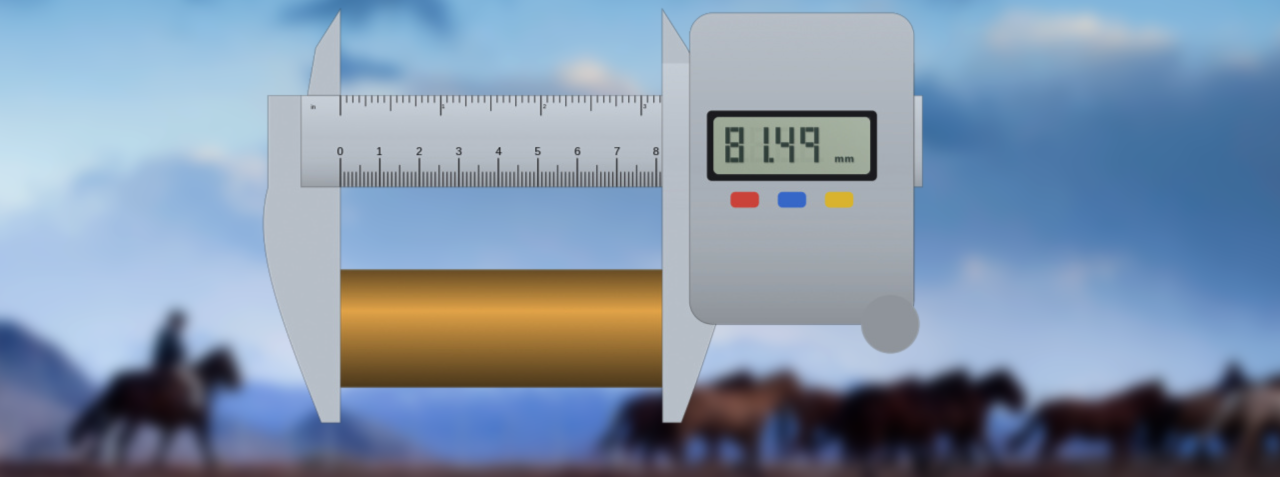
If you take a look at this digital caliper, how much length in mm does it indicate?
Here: 81.49 mm
